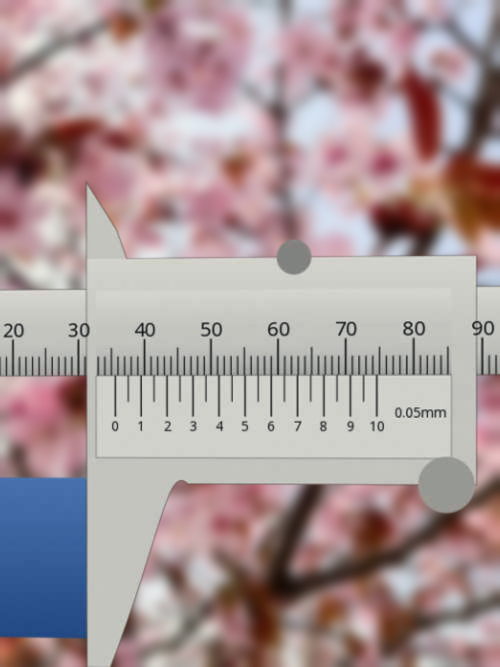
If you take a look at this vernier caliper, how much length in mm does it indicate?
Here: 35.6 mm
